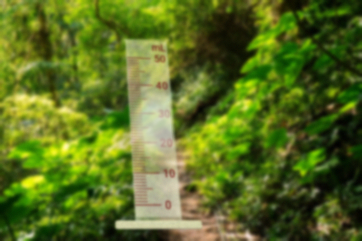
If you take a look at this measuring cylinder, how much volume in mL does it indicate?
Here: 10 mL
